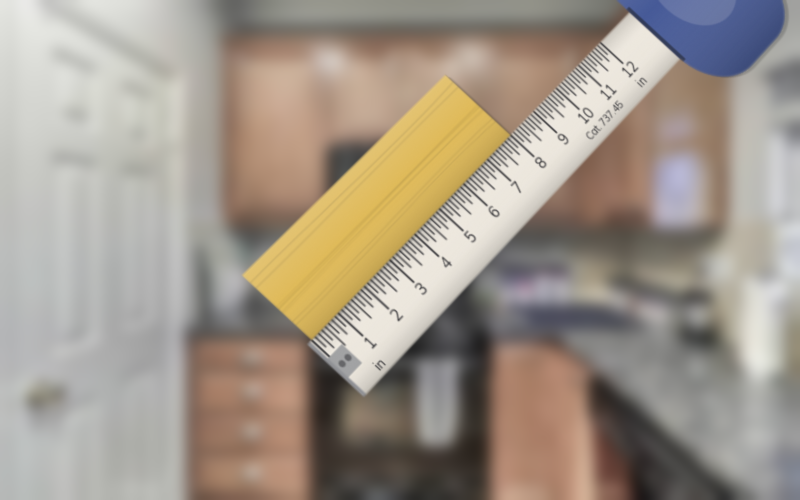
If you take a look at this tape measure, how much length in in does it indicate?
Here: 8 in
